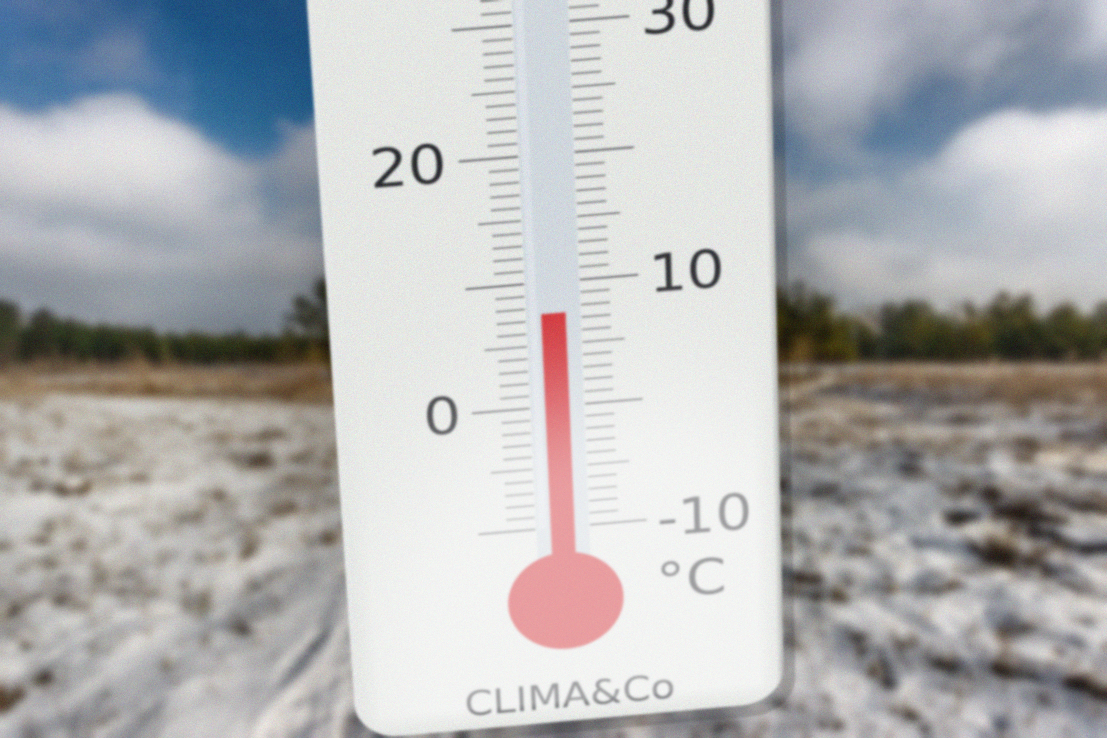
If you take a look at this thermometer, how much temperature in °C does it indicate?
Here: 7.5 °C
